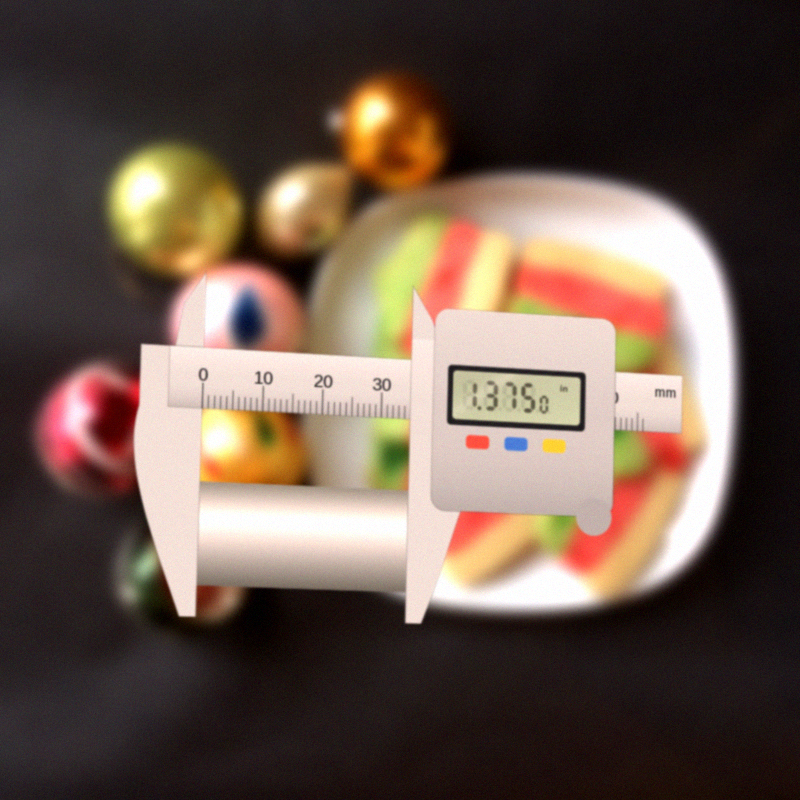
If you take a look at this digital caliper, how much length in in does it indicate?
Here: 1.3750 in
